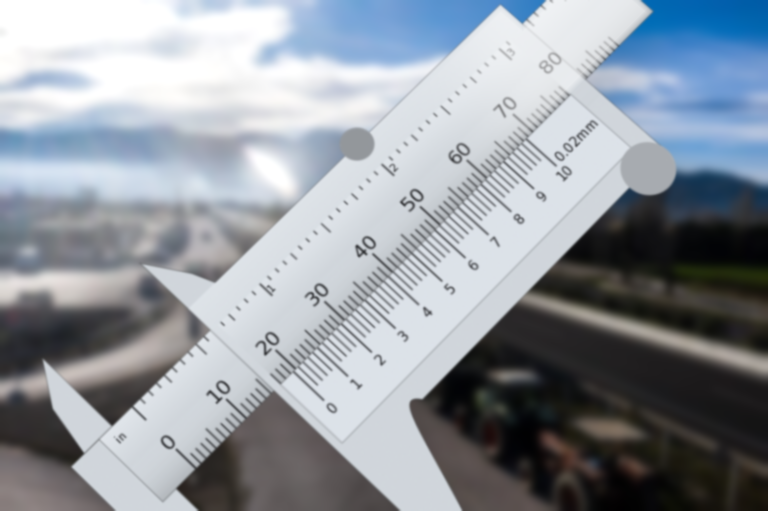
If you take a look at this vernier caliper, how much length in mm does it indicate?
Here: 19.5 mm
